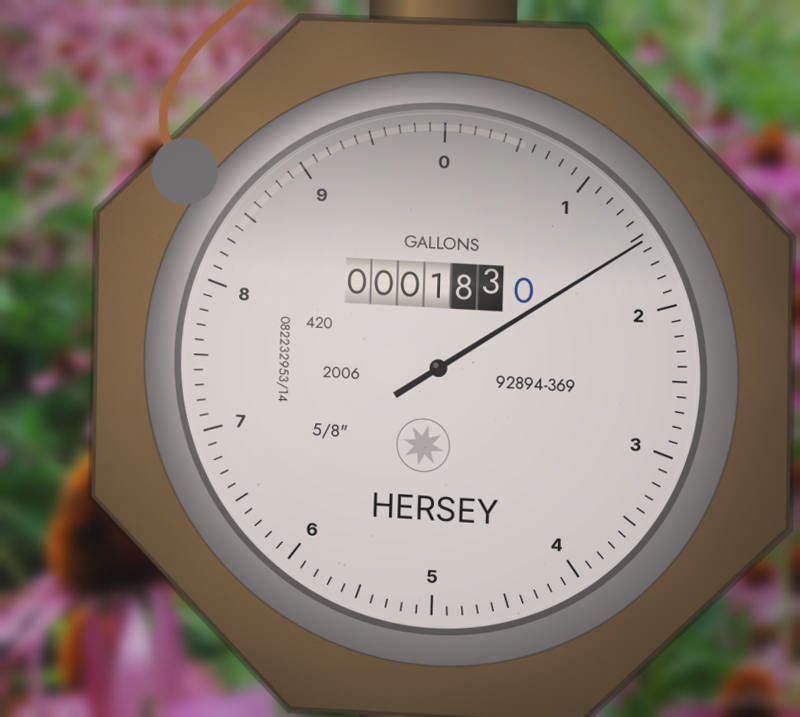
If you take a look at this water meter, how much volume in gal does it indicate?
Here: 1831.5 gal
